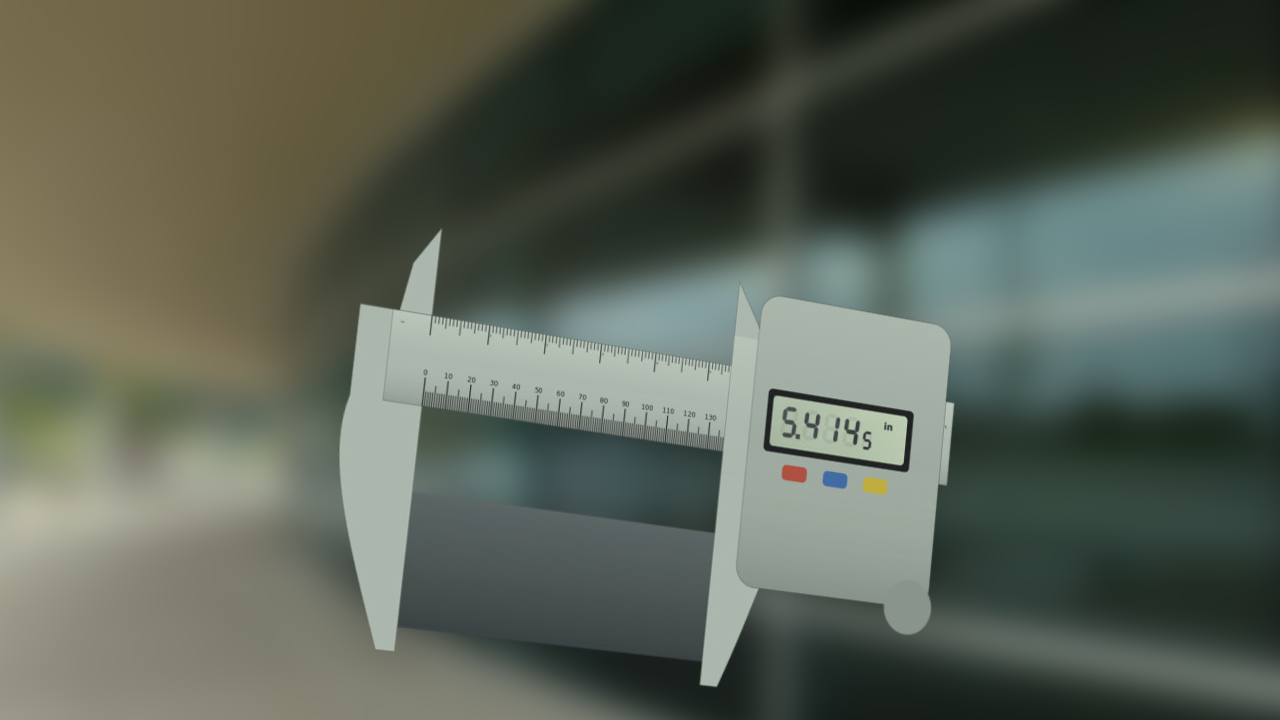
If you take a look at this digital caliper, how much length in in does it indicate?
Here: 5.4145 in
